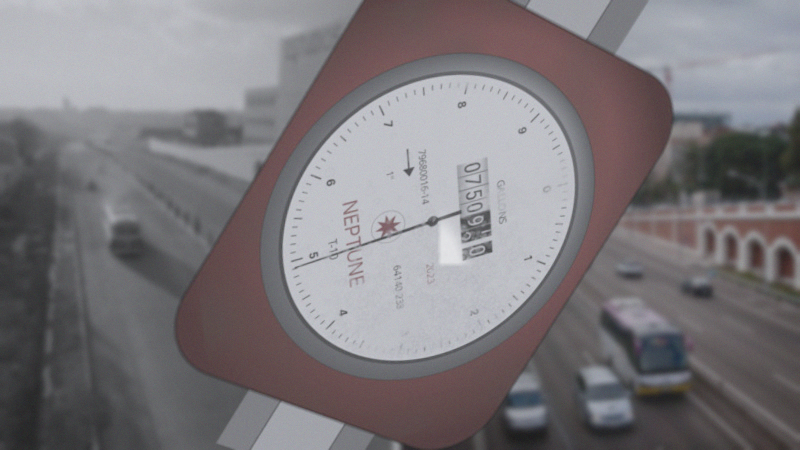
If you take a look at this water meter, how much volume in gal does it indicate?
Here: 750914.9 gal
